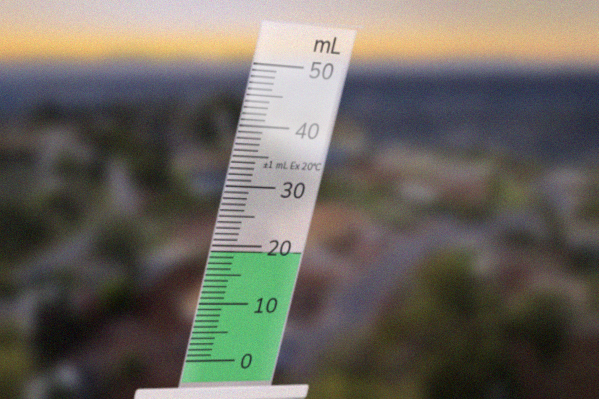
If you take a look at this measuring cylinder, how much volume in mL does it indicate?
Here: 19 mL
